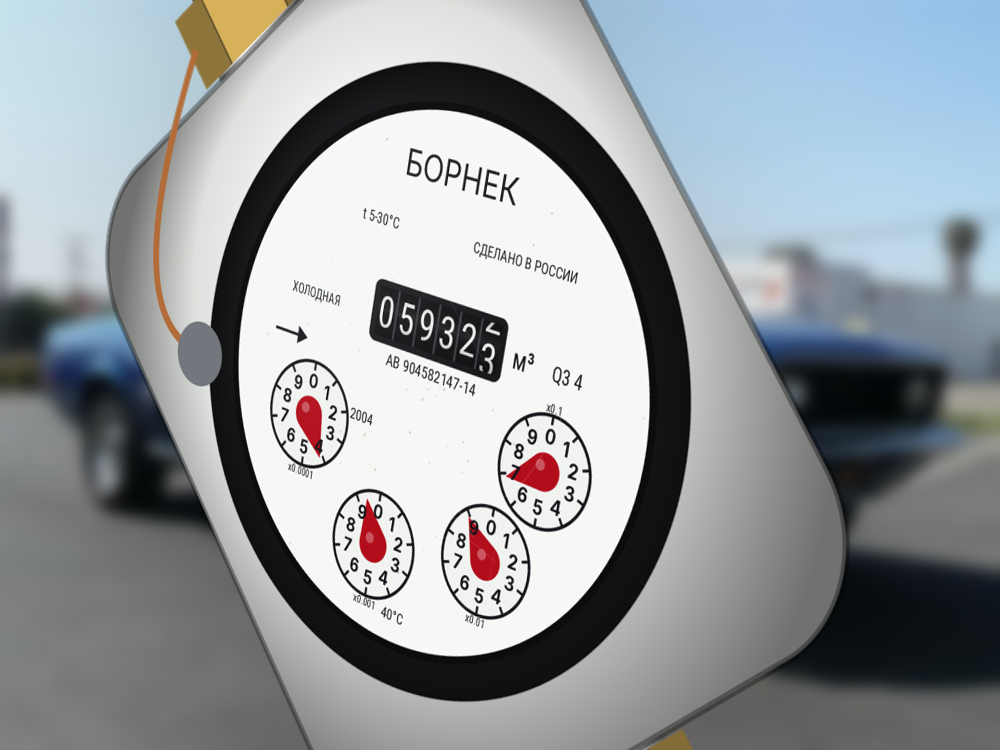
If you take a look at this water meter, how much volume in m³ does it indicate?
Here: 59322.6894 m³
